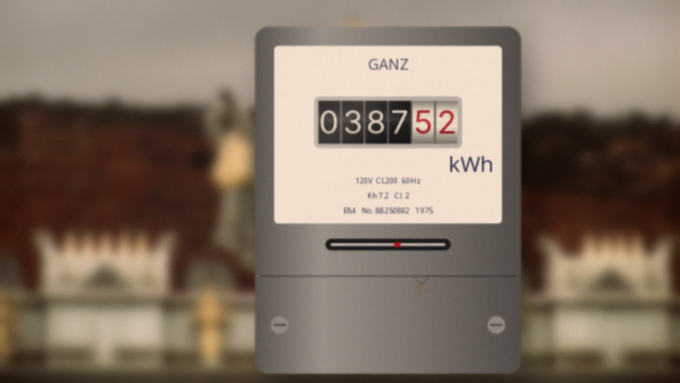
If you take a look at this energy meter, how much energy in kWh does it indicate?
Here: 387.52 kWh
